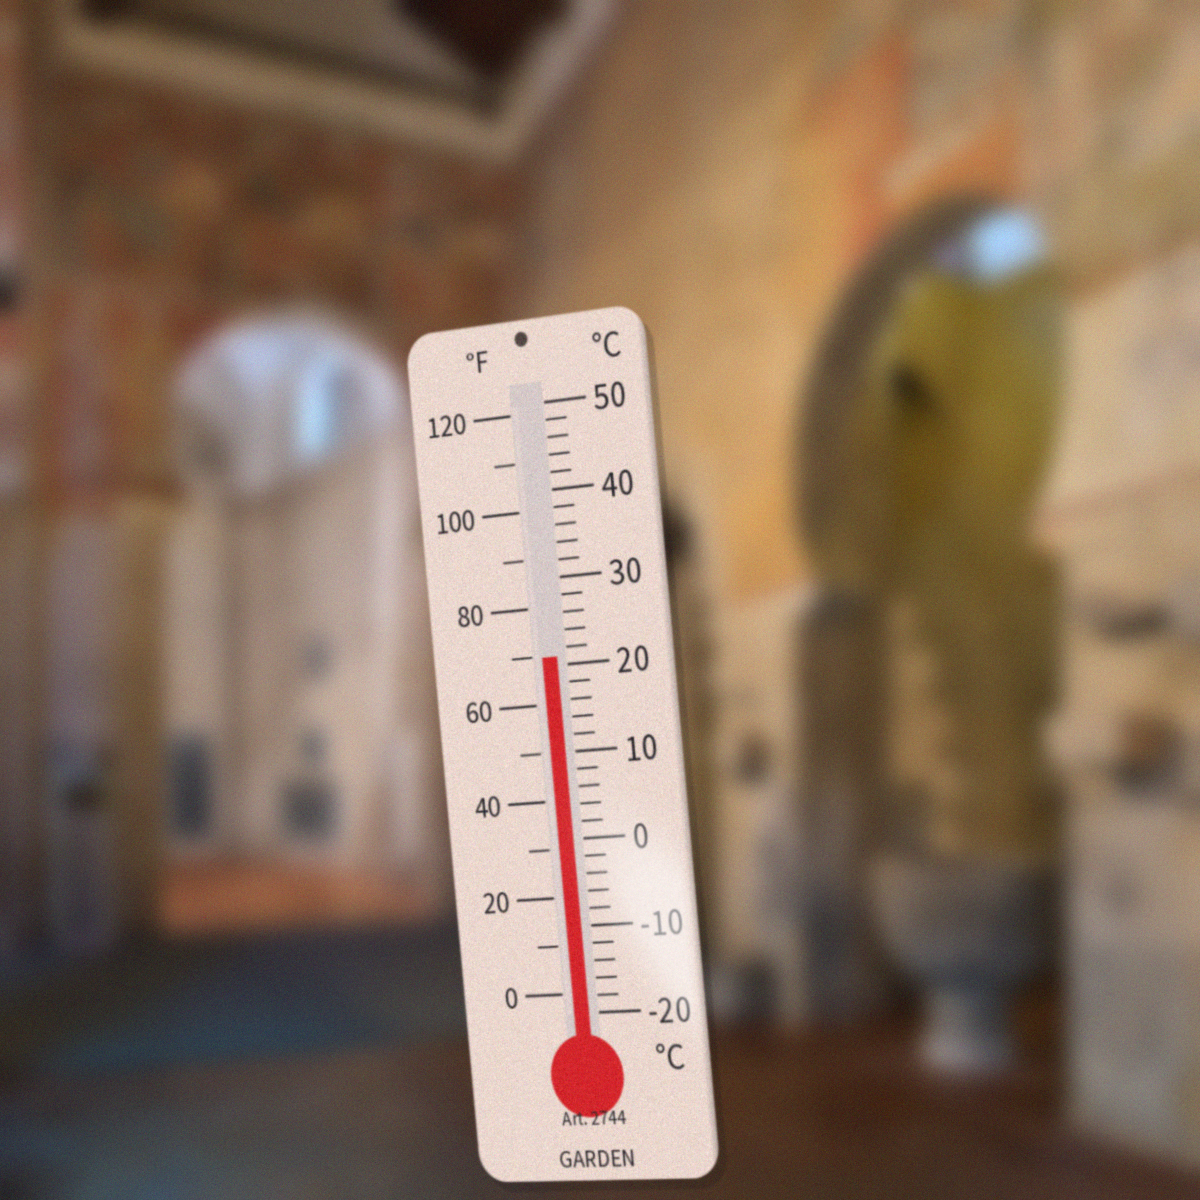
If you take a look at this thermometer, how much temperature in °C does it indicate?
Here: 21 °C
